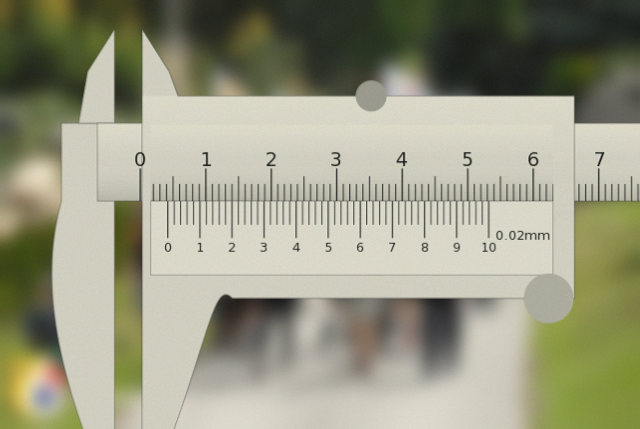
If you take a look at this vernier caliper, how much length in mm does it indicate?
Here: 4.2 mm
